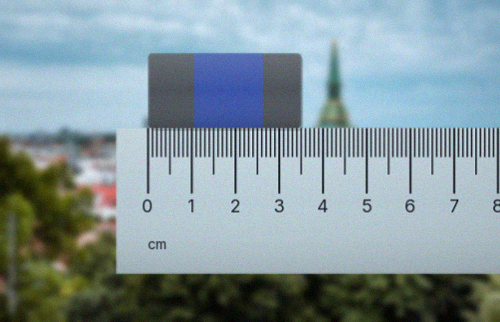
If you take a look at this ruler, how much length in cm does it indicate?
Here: 3.5 cm
